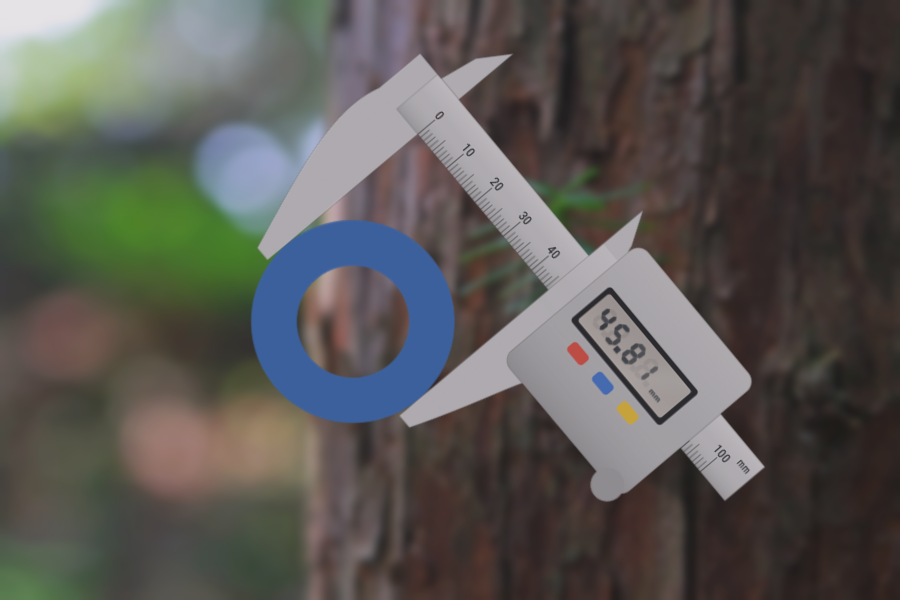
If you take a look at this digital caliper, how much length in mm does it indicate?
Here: 45.81 mm
